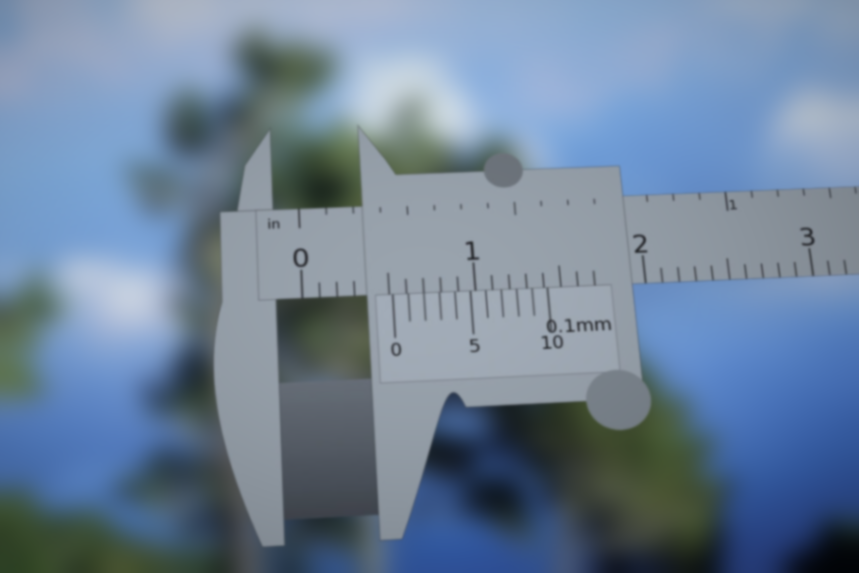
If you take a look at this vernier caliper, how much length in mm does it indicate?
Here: 5.2 mm
